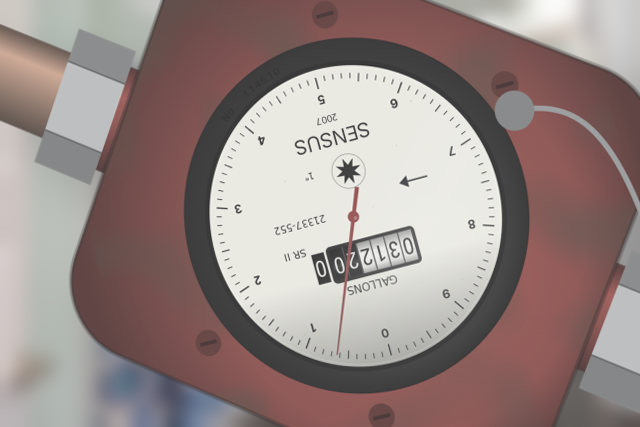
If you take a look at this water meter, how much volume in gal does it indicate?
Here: 312200.6 gal
